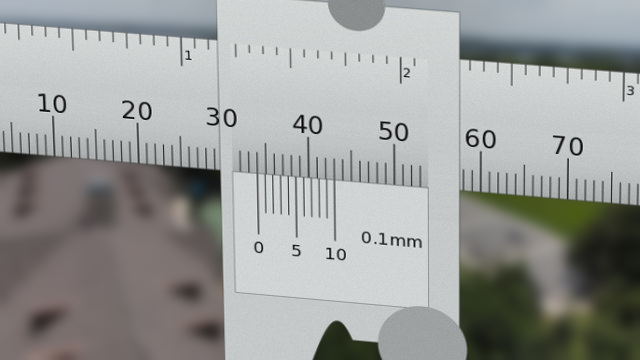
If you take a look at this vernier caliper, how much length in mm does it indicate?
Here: 34.0 mm
